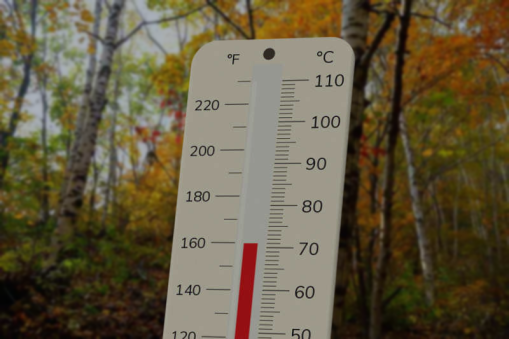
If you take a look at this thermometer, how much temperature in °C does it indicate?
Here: 71 °C
